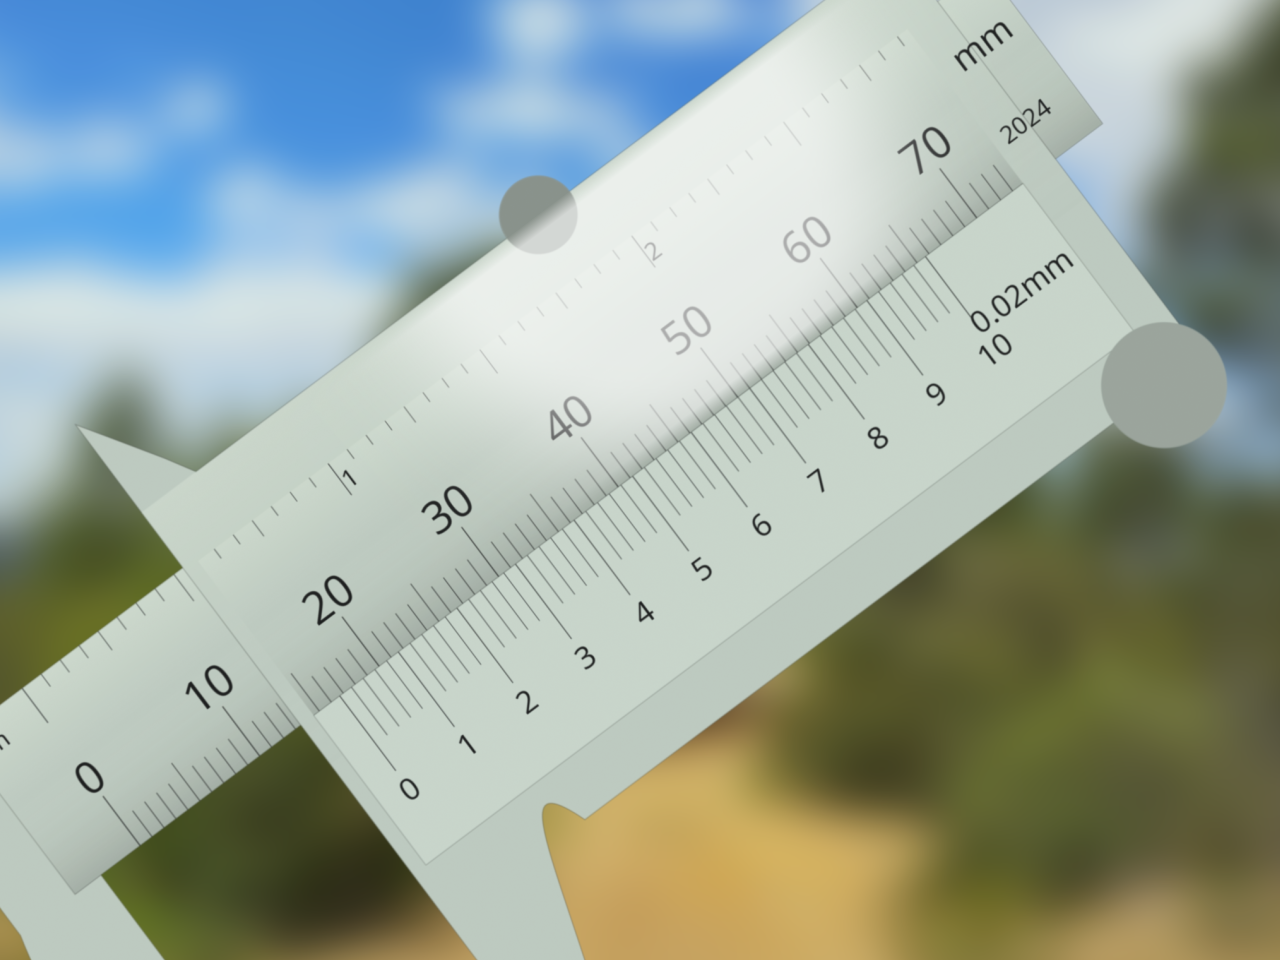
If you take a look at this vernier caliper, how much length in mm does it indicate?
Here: 16.7 mm
